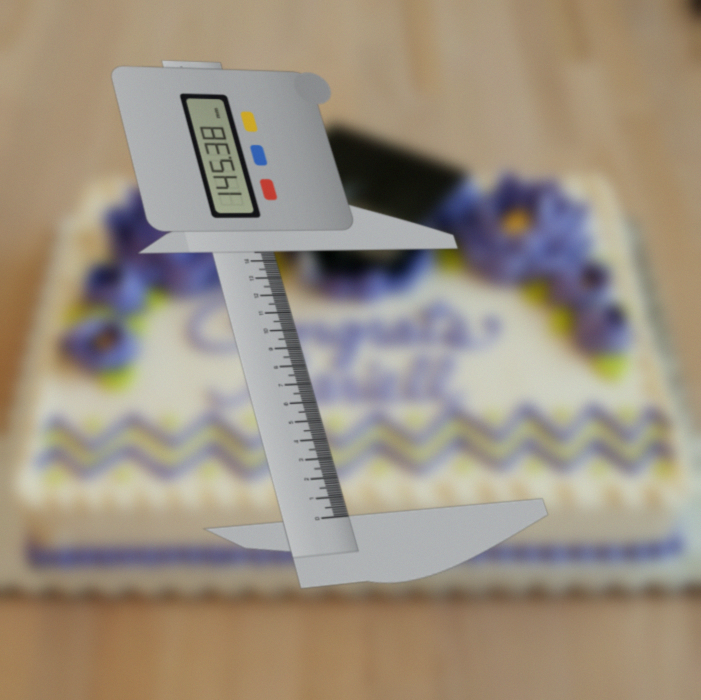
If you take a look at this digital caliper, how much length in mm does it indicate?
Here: 145.38 mm
